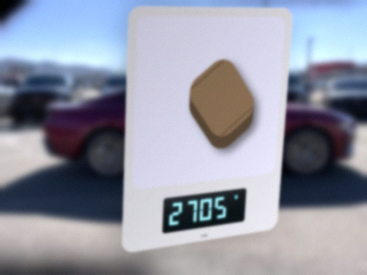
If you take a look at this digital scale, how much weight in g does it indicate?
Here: 2705 g
